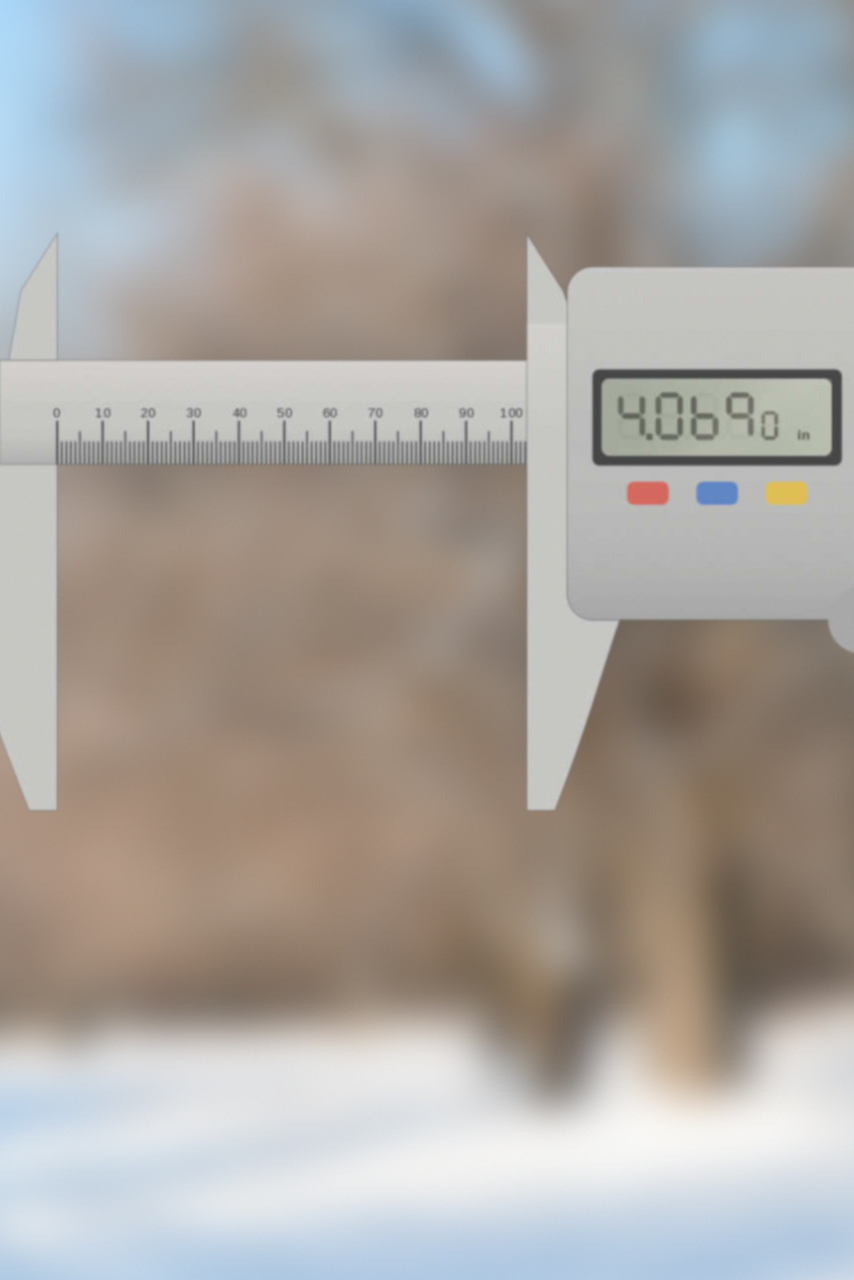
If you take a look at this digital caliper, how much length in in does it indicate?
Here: 4.0690 in
